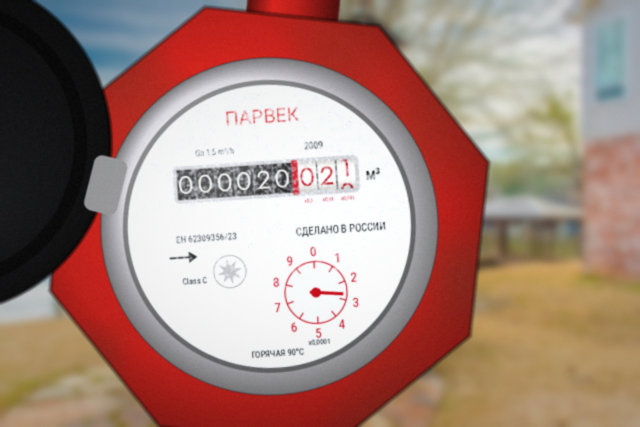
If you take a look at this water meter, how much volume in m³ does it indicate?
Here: 20.0212 m³
